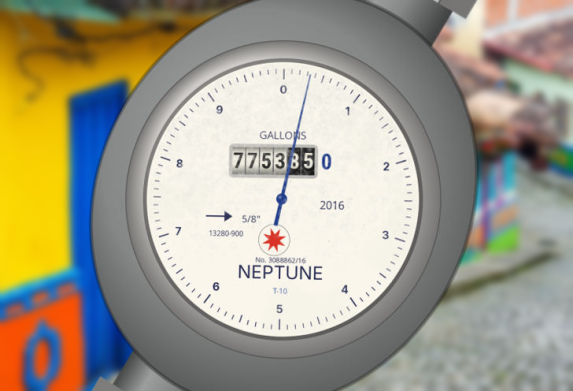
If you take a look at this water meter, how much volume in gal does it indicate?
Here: 7753850.3 gal
